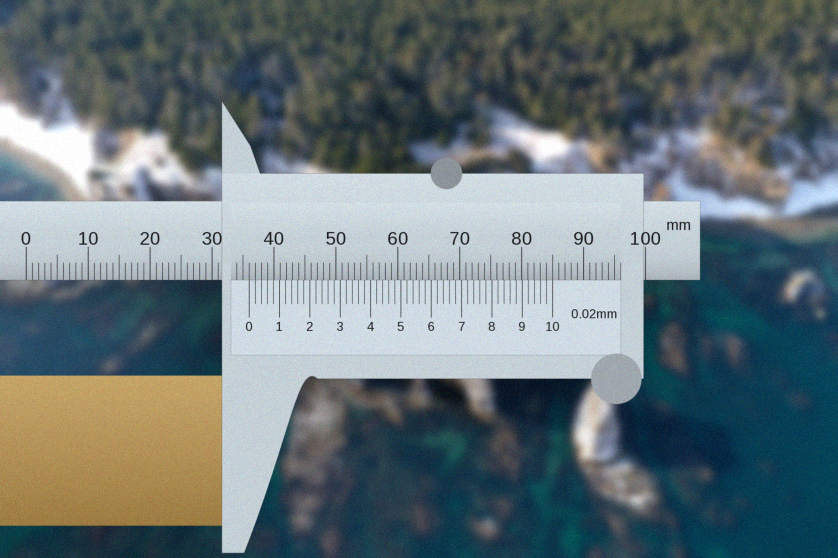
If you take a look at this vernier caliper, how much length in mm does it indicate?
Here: 36.0 mm
